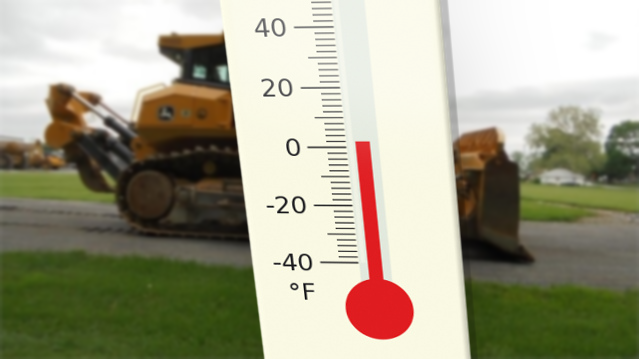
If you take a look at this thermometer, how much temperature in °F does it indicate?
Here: 2 °F
